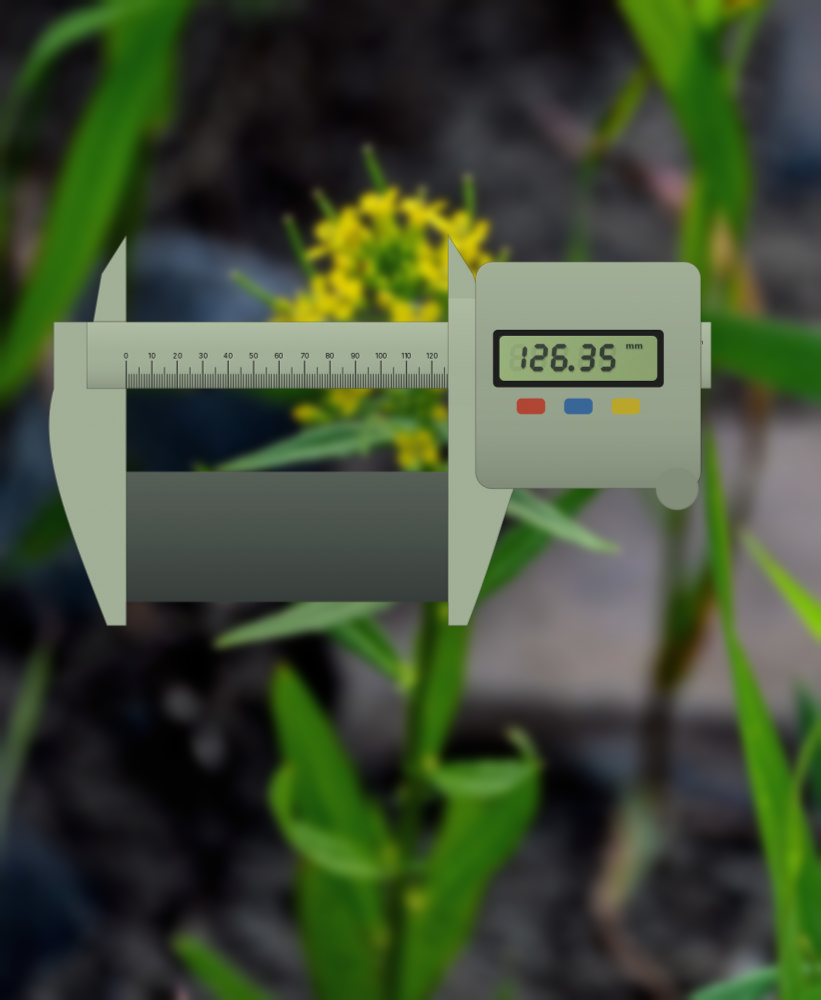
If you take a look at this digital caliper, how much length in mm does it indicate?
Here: 126.35 mm
